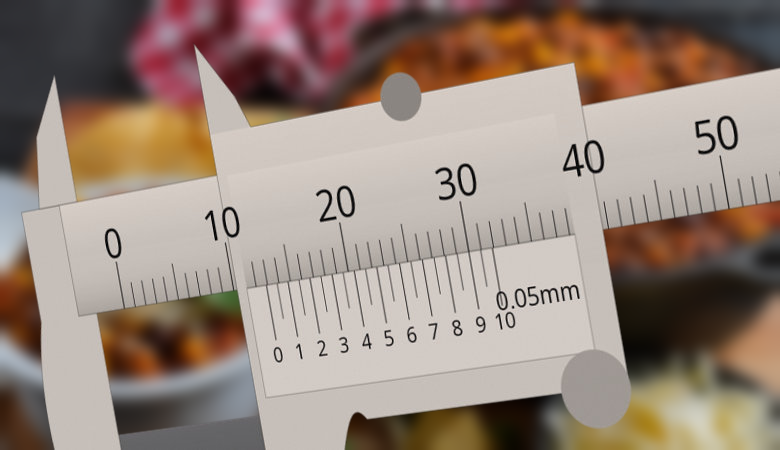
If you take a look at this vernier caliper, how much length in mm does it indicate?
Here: 12.9 mm
